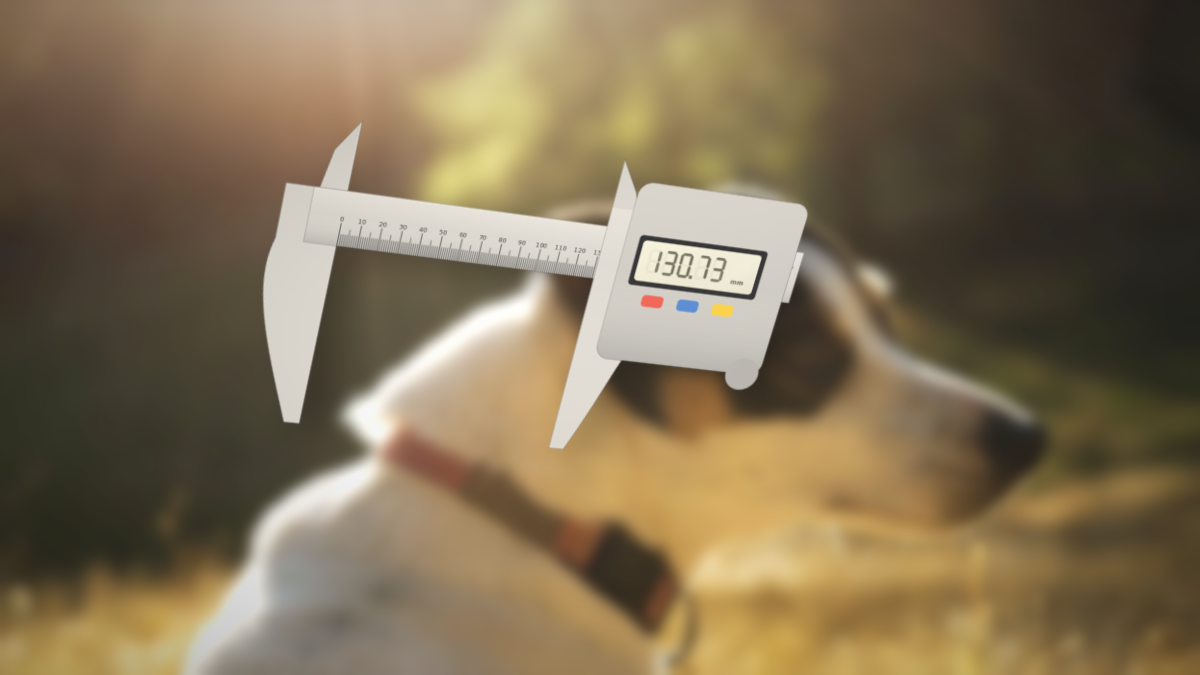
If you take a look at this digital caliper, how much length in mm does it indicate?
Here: 130.73 mm
